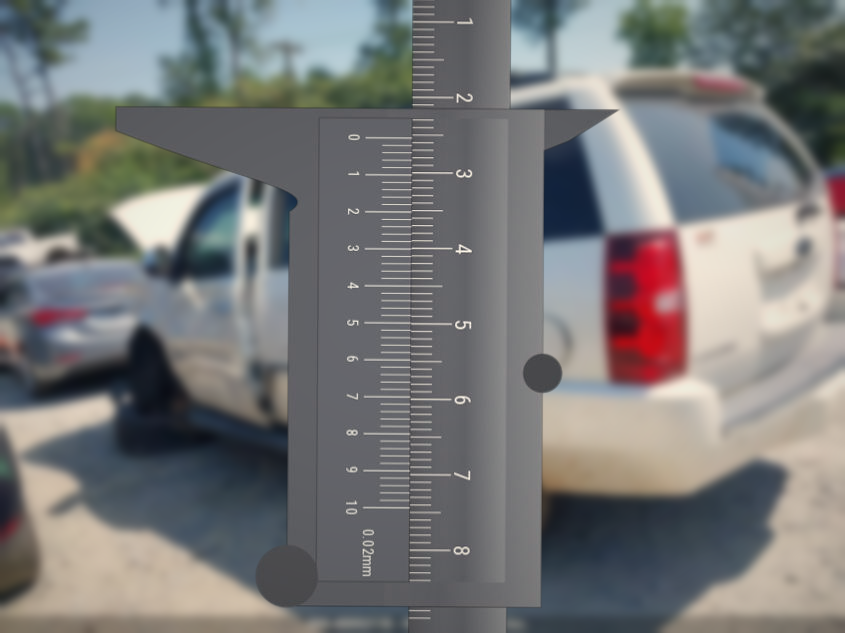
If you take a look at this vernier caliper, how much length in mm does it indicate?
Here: 25.4 mm
